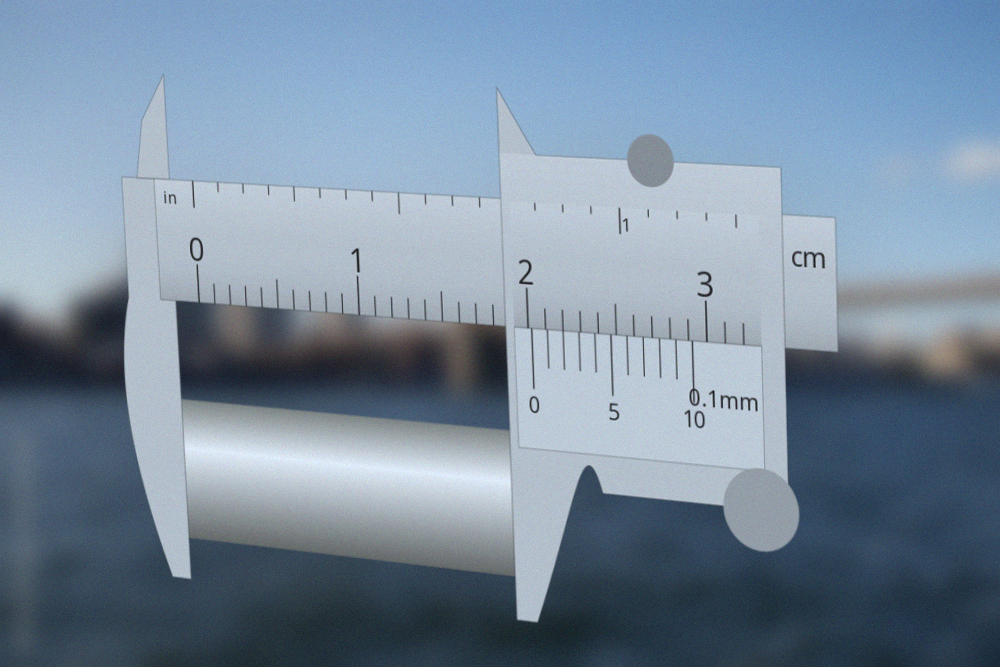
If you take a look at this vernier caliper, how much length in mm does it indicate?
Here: 20.2 mm
